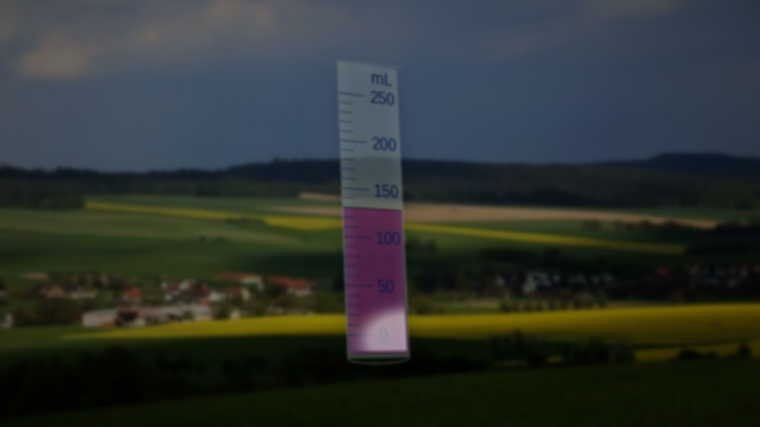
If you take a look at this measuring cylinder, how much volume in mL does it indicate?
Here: 130 mL
